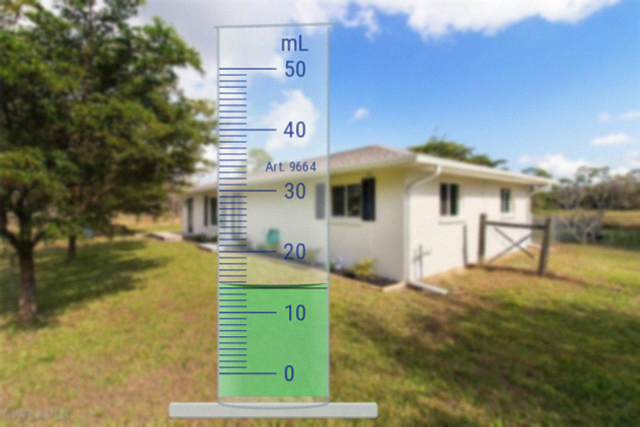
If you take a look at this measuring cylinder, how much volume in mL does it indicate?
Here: 14 mL
